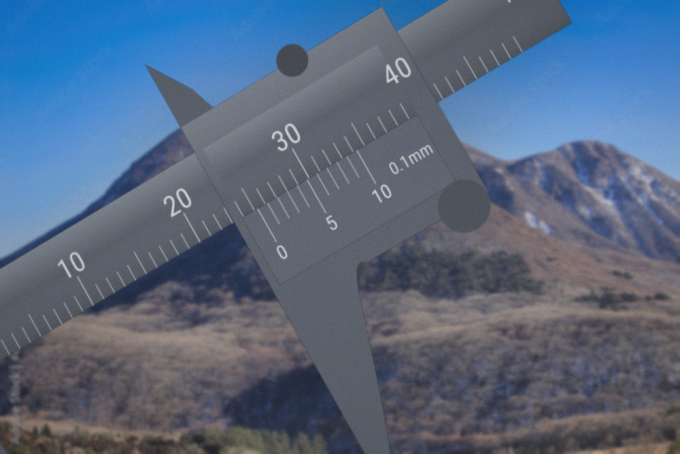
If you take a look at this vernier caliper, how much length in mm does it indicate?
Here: 25.3 mm
